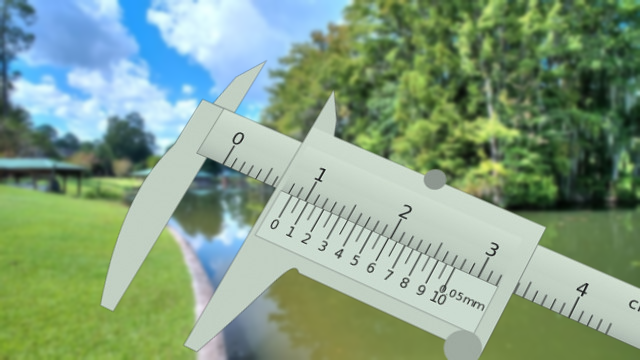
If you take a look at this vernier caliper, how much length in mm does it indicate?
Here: 8.4 mm
